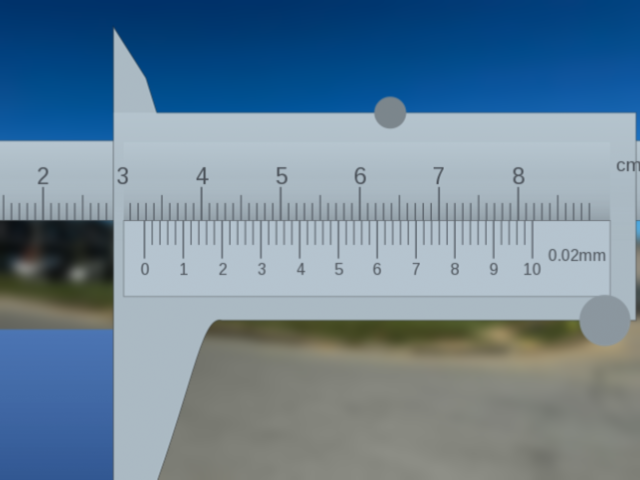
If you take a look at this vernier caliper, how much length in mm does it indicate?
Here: 32.8 mm
